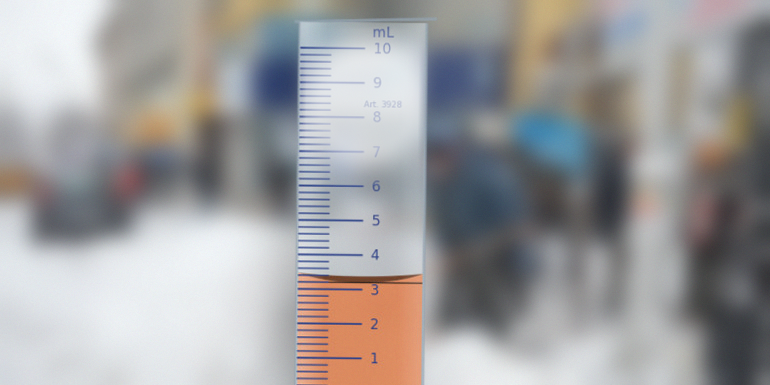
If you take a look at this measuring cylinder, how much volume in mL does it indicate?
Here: 3.2 mL
